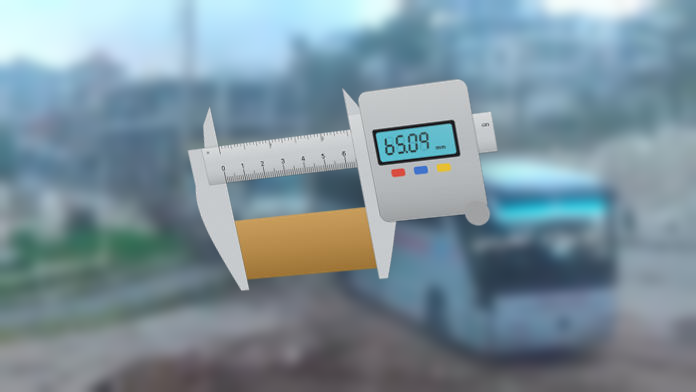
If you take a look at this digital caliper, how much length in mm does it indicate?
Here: 65.09 mm
